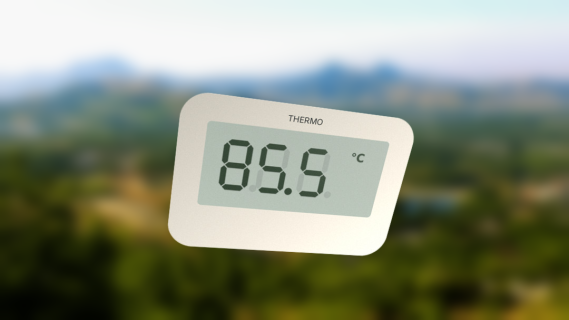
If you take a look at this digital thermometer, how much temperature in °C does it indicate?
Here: 85.5 °C
